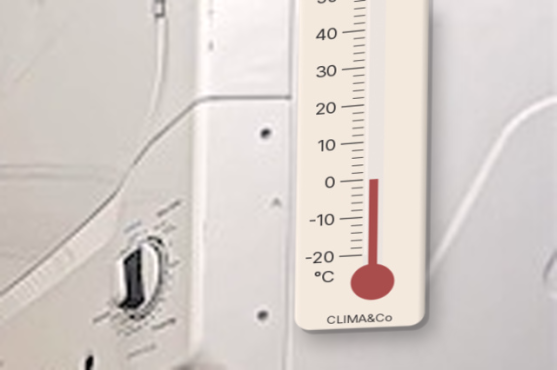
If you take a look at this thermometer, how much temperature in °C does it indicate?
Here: 0 °C
